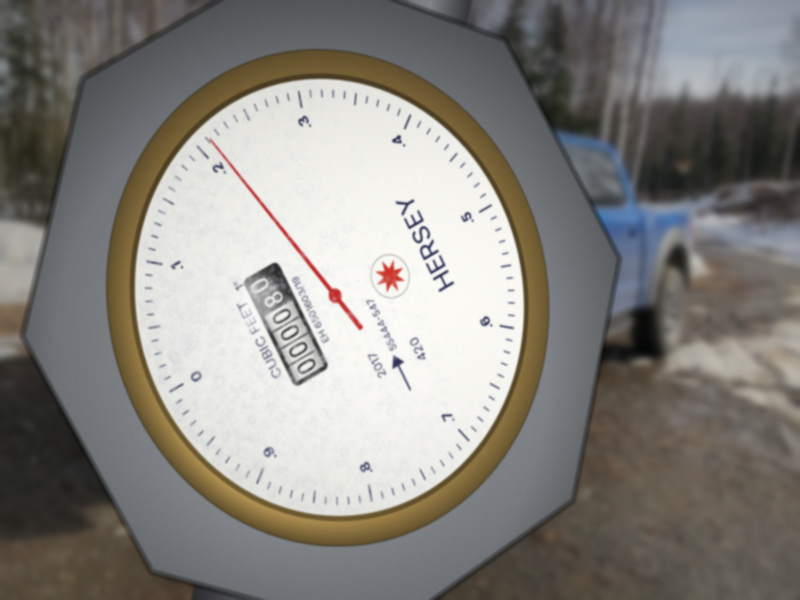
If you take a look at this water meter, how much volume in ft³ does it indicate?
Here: 80.21 ft³
